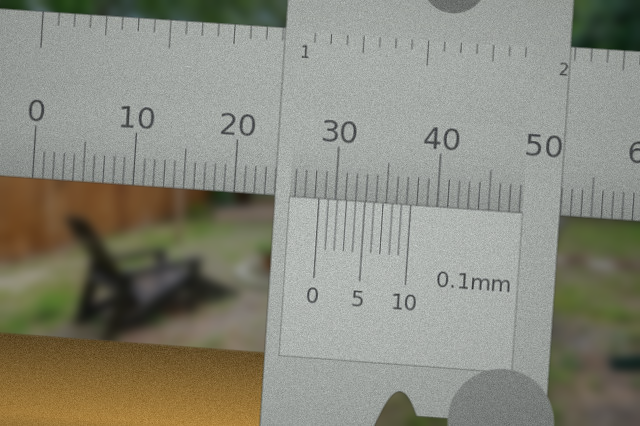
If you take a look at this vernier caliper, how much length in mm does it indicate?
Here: 28.4 mm
